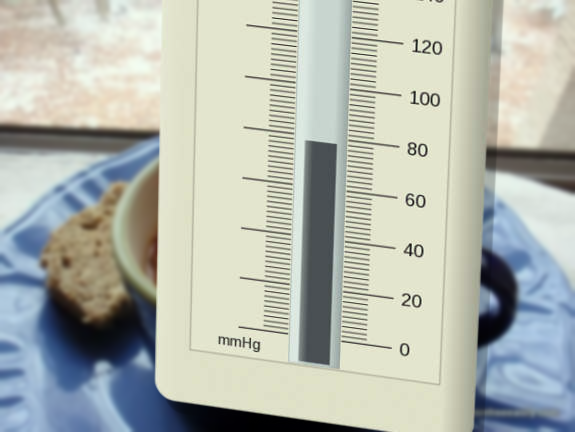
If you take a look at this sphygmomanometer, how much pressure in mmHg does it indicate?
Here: 78 mmHg
